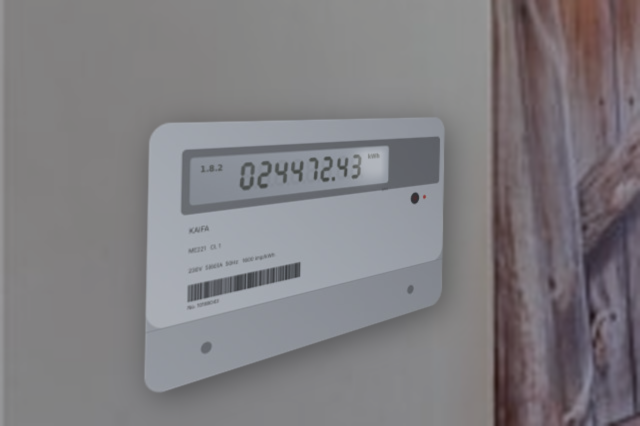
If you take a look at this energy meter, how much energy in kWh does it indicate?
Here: 24472.43 kWh
